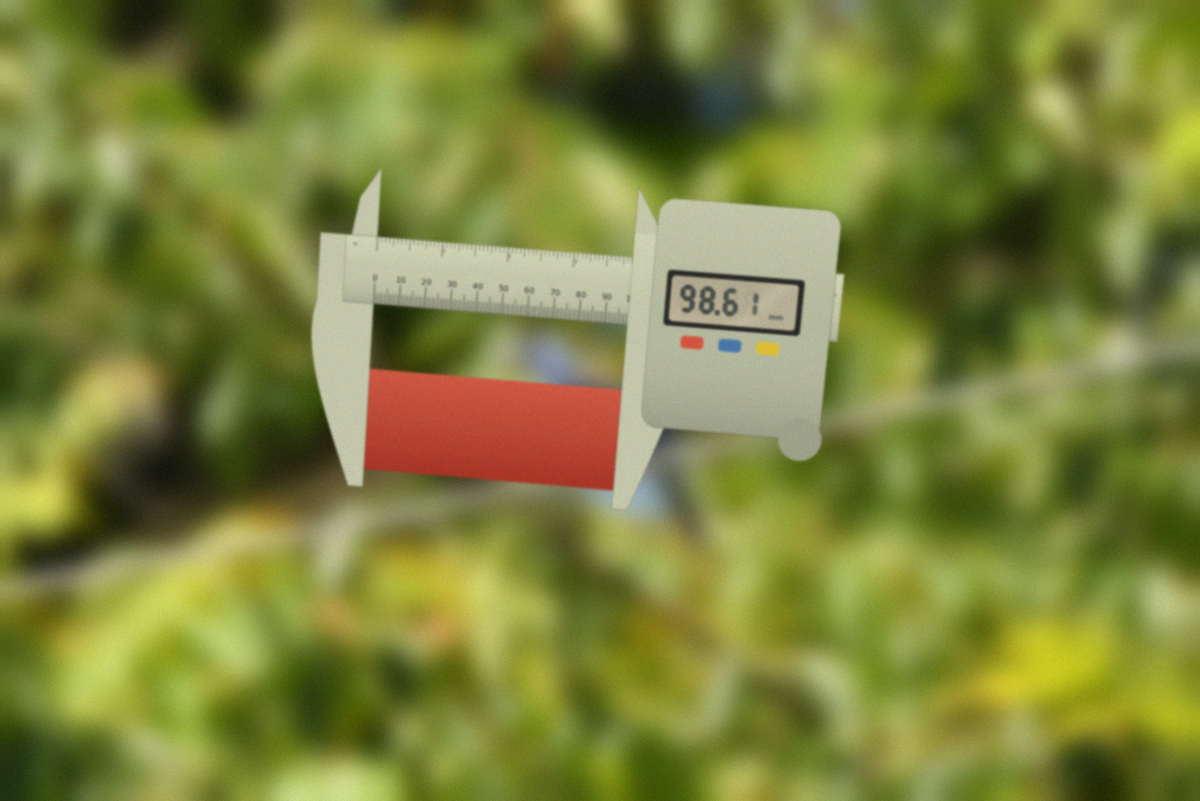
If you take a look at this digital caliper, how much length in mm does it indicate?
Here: 98.61 mm
